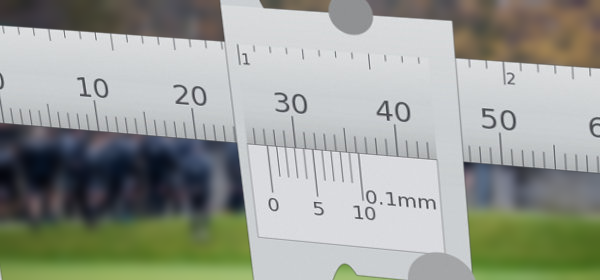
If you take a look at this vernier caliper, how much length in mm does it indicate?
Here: 27.2 mm
